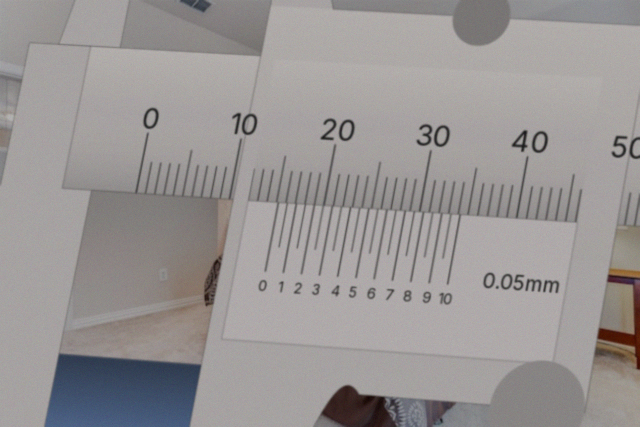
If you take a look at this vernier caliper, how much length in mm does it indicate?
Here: 15.2 mm
